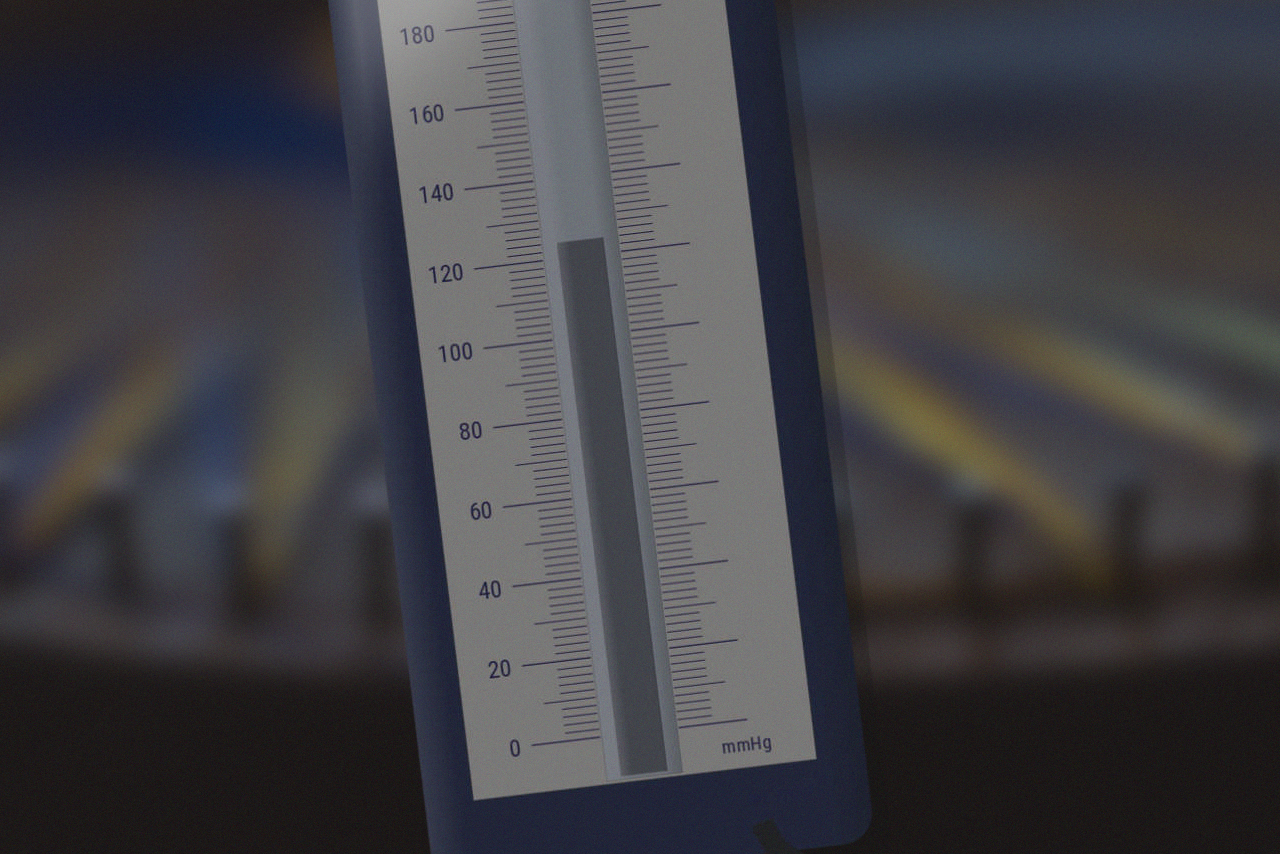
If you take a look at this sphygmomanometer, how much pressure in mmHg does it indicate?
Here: 124 mmHg
